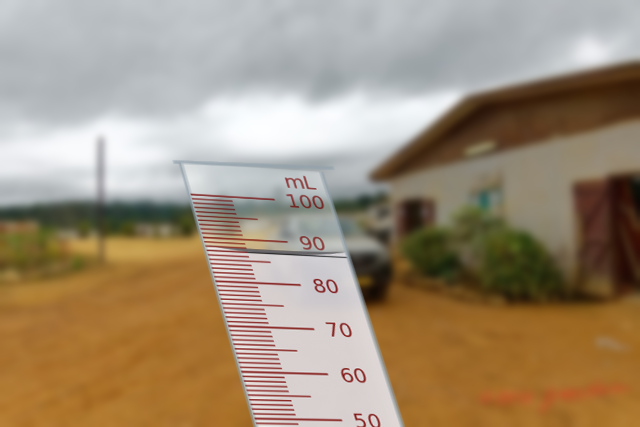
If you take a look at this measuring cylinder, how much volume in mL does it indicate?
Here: 87 mL
